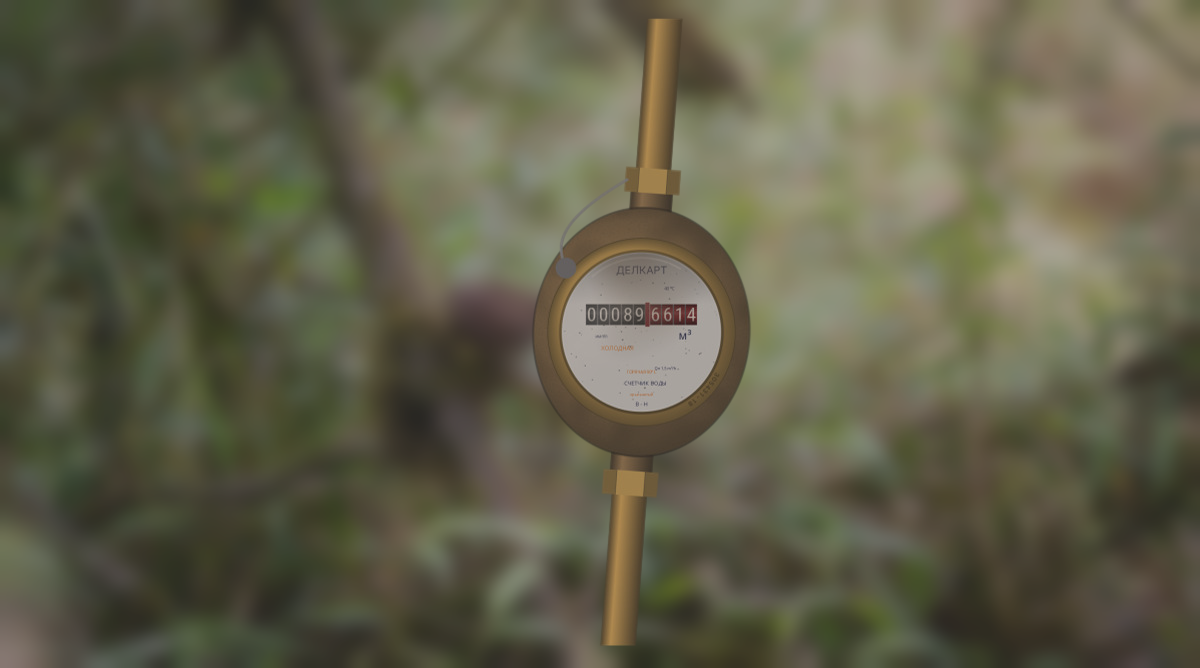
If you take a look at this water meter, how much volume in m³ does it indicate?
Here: 89.6614 m³
